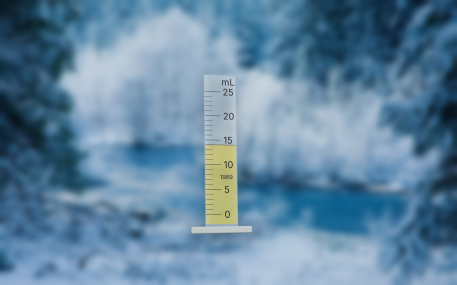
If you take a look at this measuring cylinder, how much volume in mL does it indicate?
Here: 14 mL
